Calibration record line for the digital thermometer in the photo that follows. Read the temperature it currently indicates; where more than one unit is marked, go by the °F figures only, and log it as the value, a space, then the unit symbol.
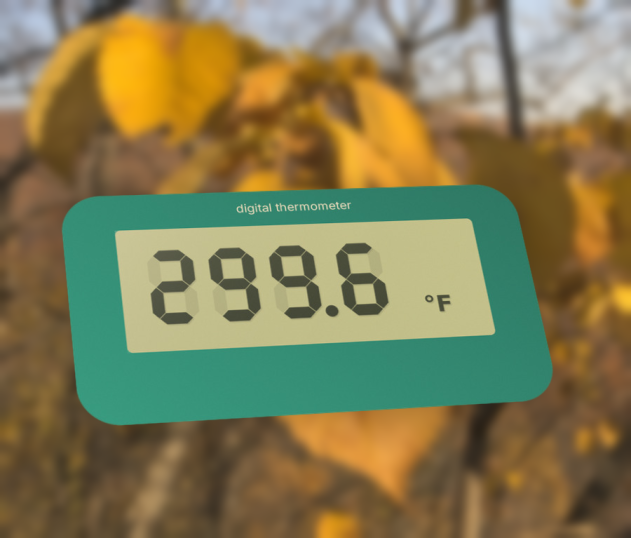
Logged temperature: 299.6 °F
